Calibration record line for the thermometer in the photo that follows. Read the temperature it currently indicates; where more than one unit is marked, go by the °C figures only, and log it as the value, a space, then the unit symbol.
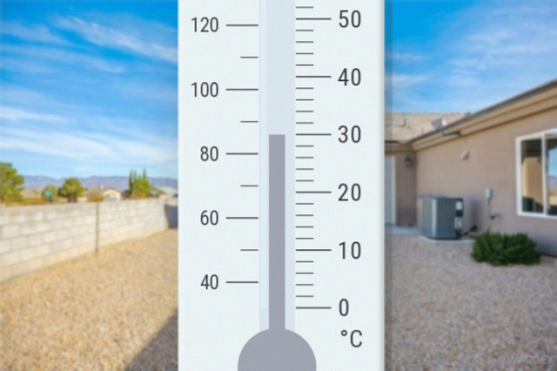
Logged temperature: 30 °C
